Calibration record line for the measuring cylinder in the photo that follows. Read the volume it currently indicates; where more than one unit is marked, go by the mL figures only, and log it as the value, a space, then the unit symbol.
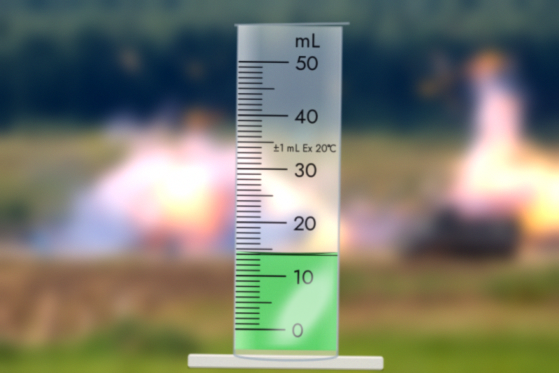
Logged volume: 14 mL
